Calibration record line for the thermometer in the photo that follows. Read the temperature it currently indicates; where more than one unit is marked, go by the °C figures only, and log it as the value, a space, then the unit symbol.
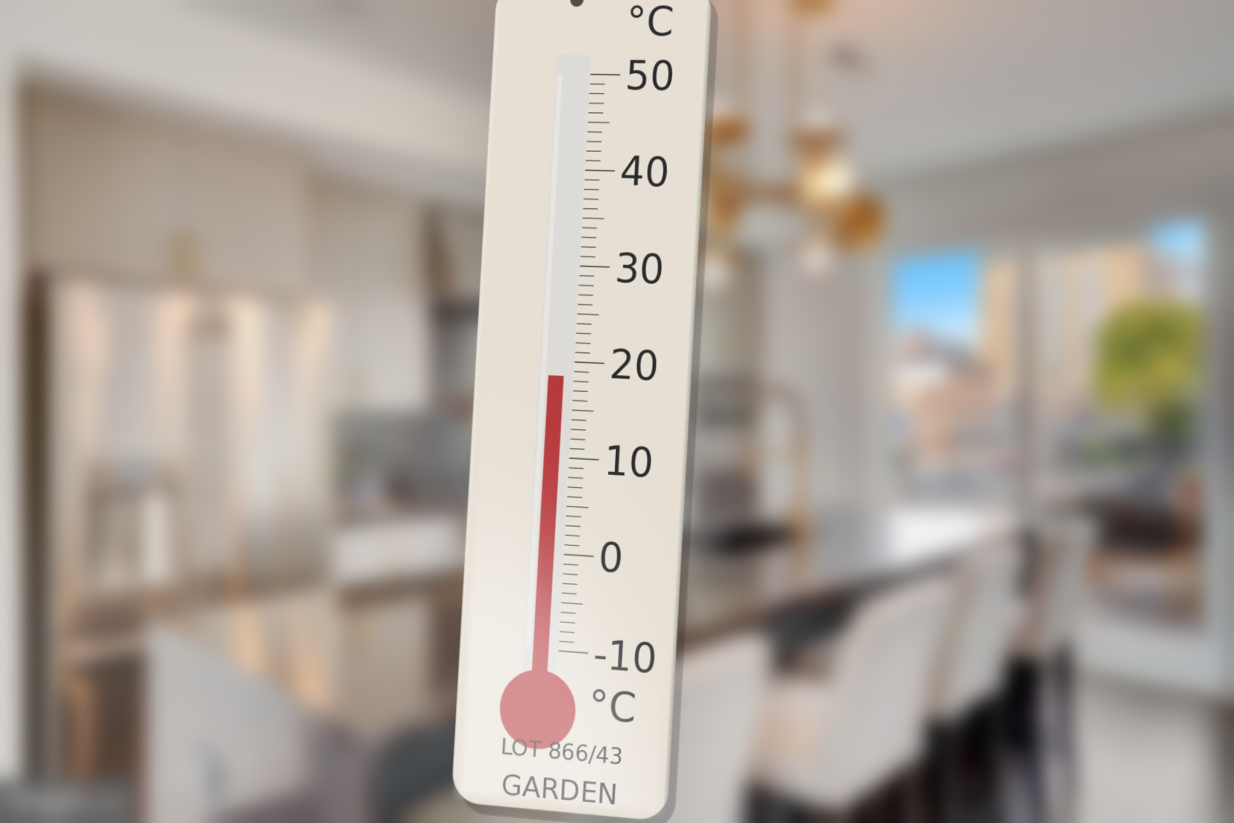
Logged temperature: 18.5 °C
